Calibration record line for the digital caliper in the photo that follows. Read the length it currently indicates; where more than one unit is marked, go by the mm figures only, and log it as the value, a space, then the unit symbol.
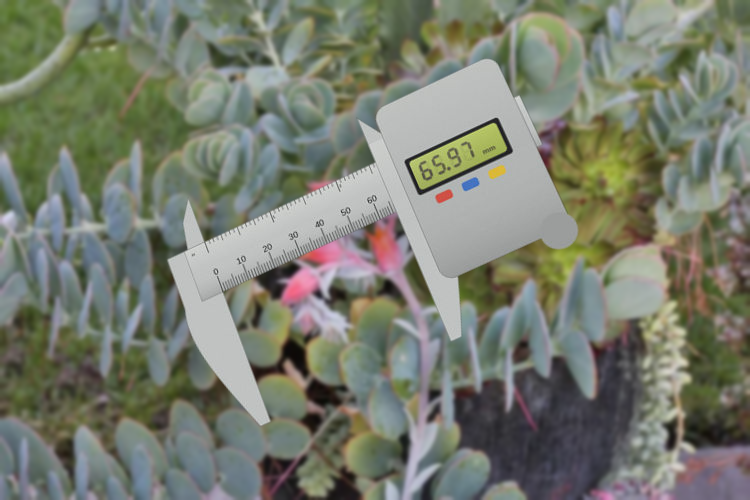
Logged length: 65.97 mm
